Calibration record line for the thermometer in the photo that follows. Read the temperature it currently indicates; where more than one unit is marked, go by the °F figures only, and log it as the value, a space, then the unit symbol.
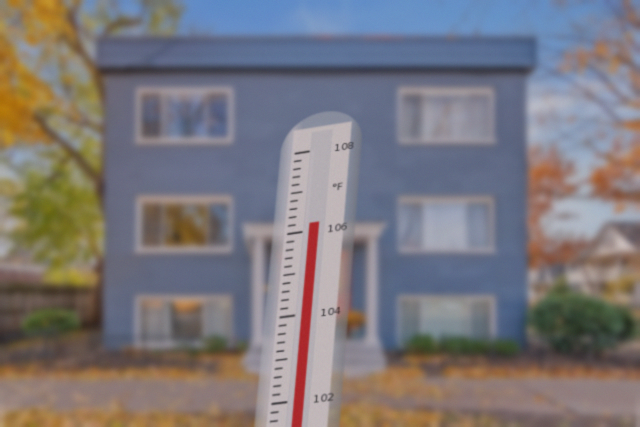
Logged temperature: 106.2 °F
